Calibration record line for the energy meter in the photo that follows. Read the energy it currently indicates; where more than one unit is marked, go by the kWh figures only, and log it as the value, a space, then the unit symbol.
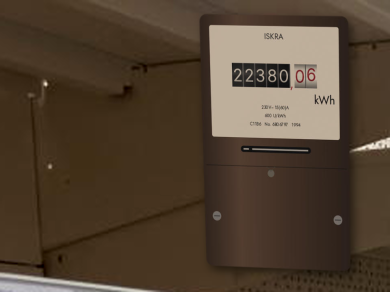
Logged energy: 22380.06 kWh
